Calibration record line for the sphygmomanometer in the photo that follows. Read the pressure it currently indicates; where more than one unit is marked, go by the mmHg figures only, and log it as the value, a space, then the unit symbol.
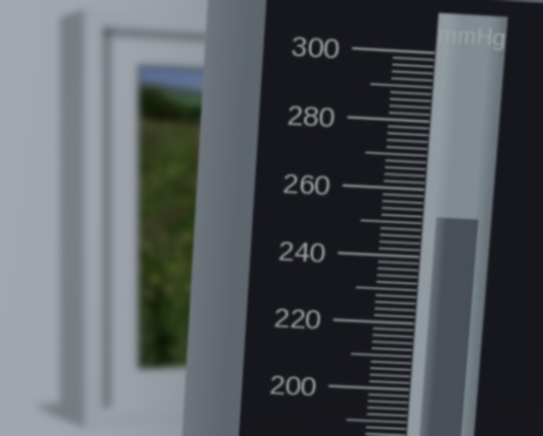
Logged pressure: 252 mmHg
